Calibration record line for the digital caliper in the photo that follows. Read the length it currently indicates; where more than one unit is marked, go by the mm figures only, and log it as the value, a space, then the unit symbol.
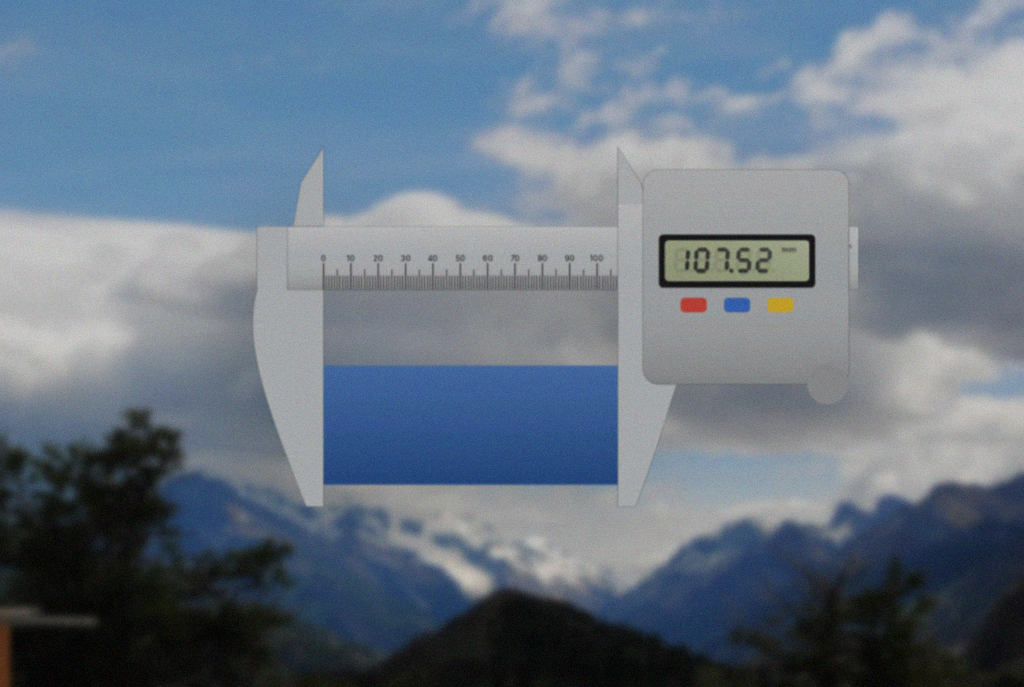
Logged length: 107.52 mm
